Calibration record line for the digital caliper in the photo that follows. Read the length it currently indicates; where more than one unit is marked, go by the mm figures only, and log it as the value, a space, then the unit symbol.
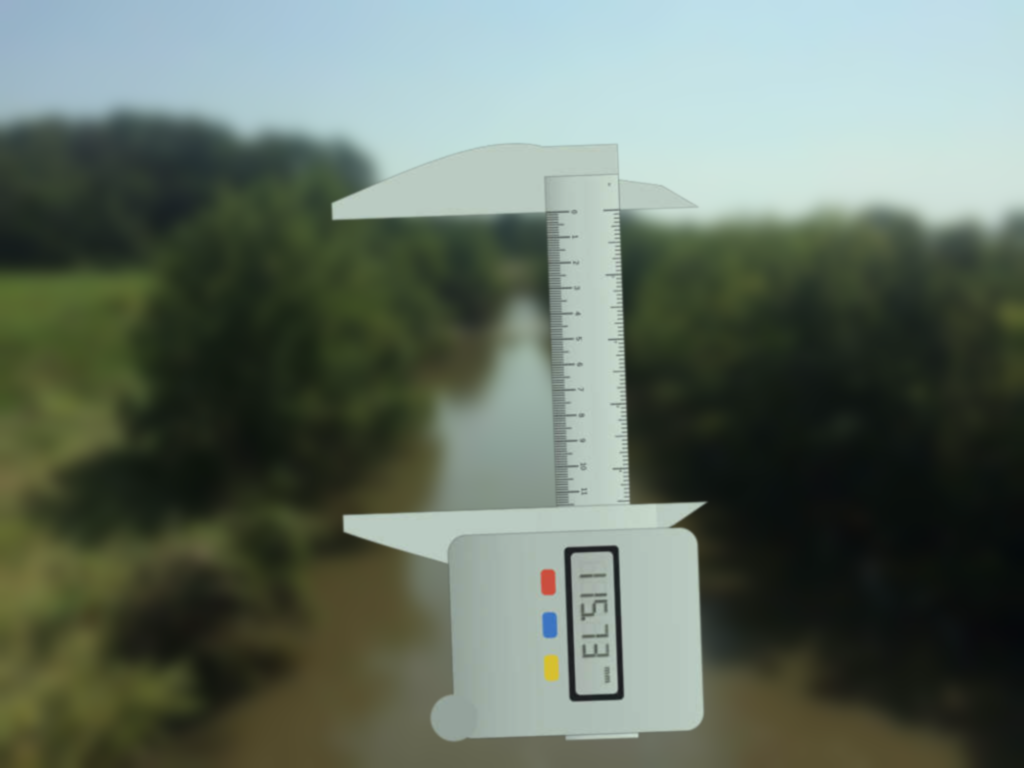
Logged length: 115.73 mm
